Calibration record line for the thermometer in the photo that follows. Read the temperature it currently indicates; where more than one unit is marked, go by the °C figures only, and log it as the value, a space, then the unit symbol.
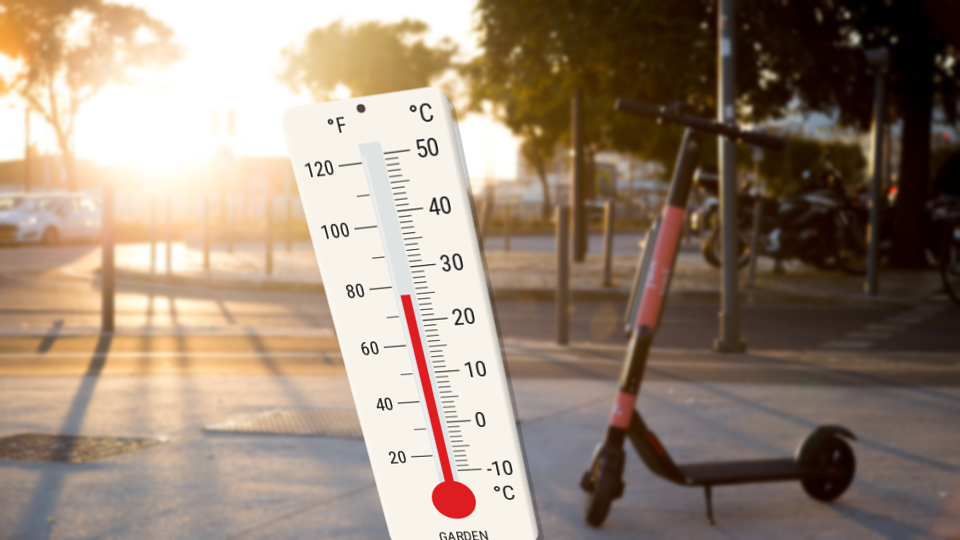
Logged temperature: 25 °C
